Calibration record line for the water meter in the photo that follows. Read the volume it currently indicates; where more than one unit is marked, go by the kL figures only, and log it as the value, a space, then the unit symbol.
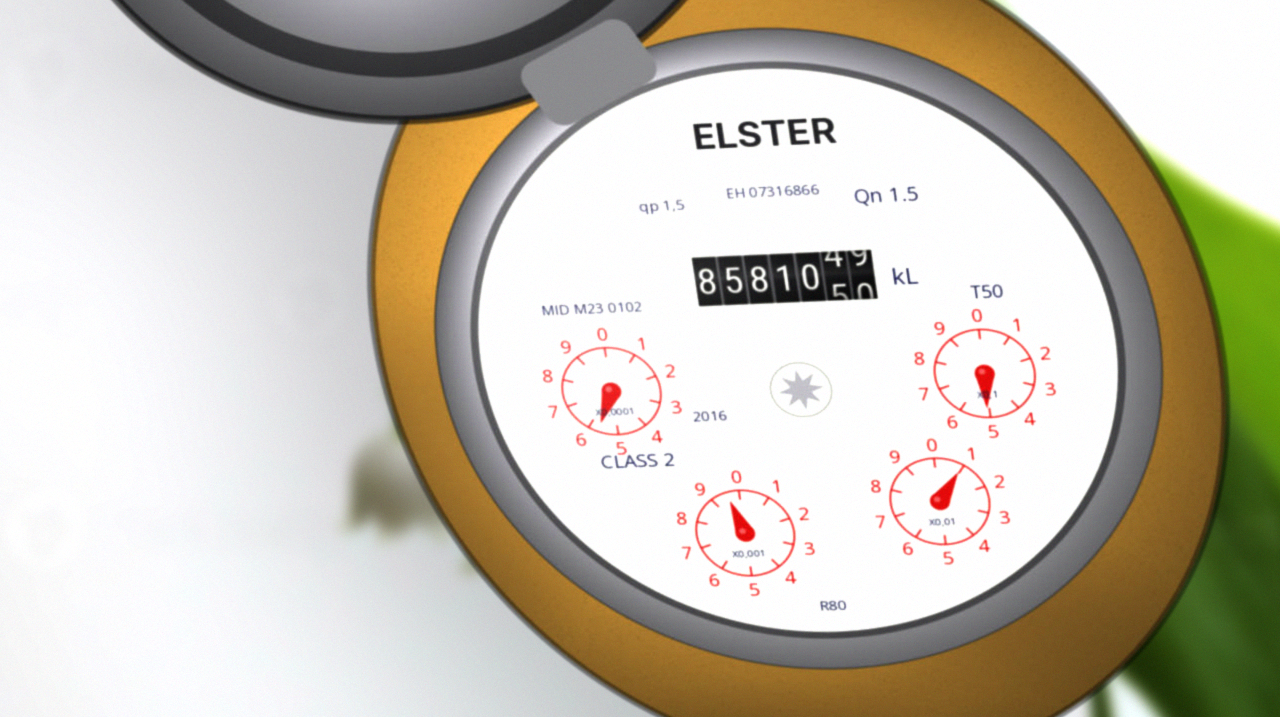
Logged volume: 8581049.5095 kL
